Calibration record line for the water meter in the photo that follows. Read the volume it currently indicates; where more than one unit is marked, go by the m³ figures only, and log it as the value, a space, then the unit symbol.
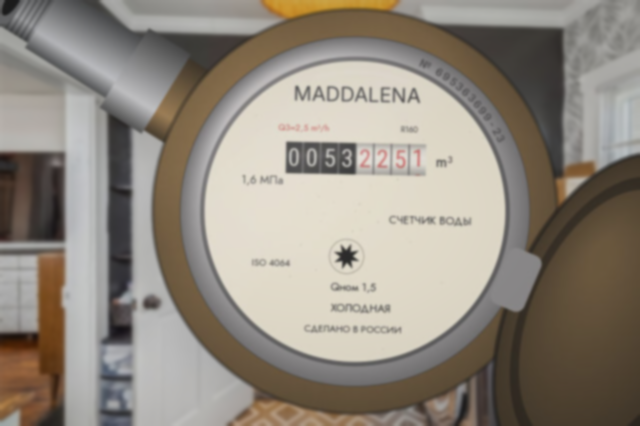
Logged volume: 53.2251 m³
